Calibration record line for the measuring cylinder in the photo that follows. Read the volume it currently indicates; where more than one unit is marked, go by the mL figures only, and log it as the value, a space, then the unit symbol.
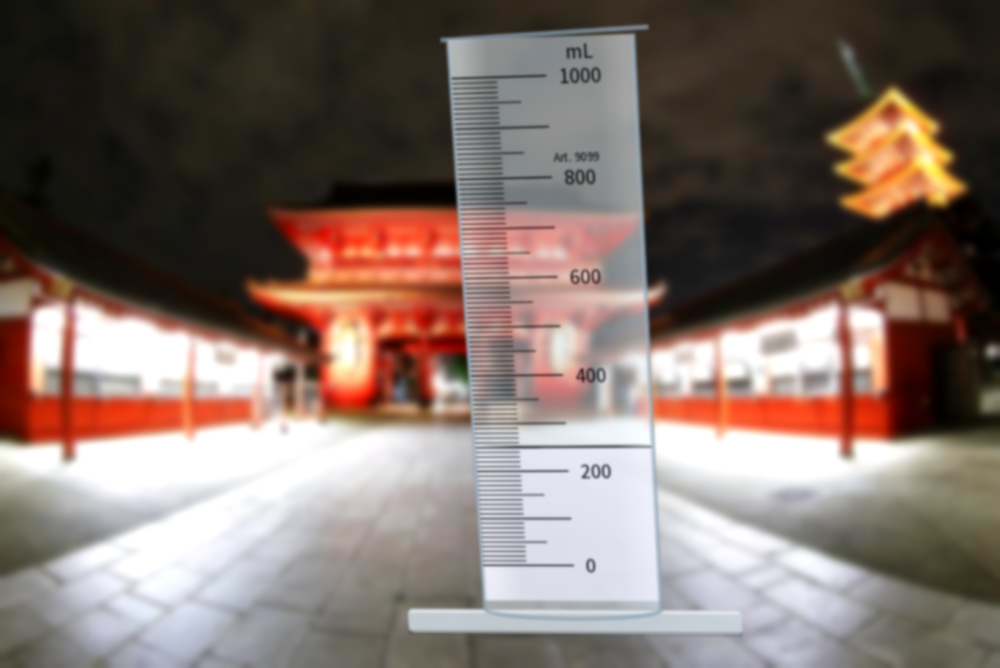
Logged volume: 250 mL
